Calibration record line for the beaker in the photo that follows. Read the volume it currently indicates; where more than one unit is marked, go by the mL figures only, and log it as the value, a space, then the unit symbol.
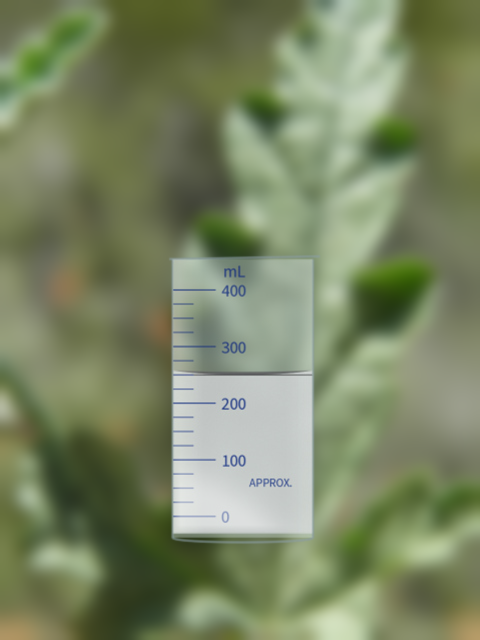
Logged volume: 250 mL
